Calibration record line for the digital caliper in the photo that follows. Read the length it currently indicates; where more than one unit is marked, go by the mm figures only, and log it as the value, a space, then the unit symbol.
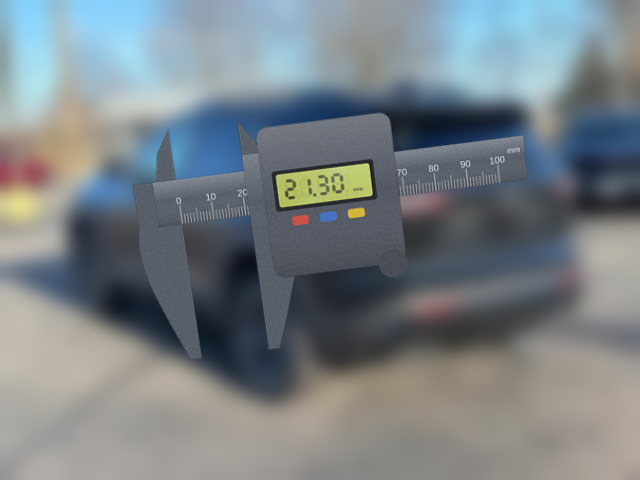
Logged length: 21.30 mm
